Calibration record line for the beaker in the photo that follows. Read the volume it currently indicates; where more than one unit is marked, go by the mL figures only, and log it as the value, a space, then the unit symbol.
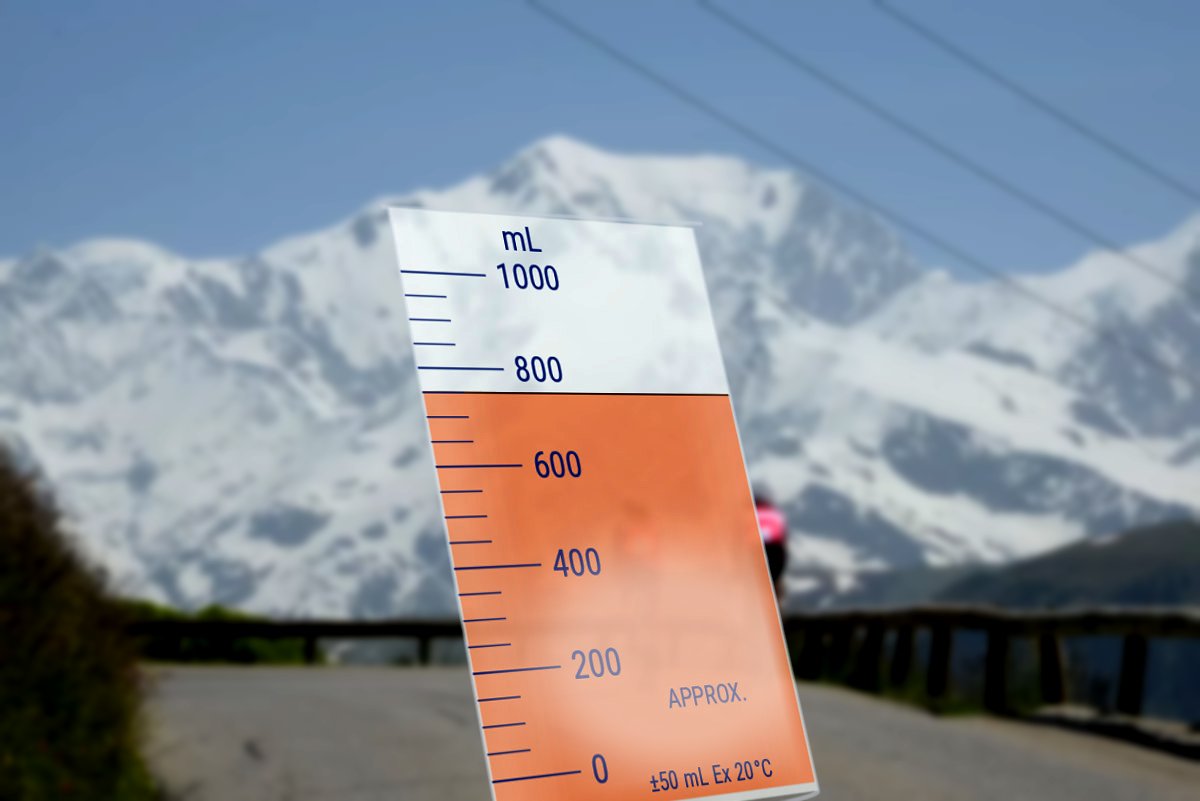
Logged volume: 750 mL
